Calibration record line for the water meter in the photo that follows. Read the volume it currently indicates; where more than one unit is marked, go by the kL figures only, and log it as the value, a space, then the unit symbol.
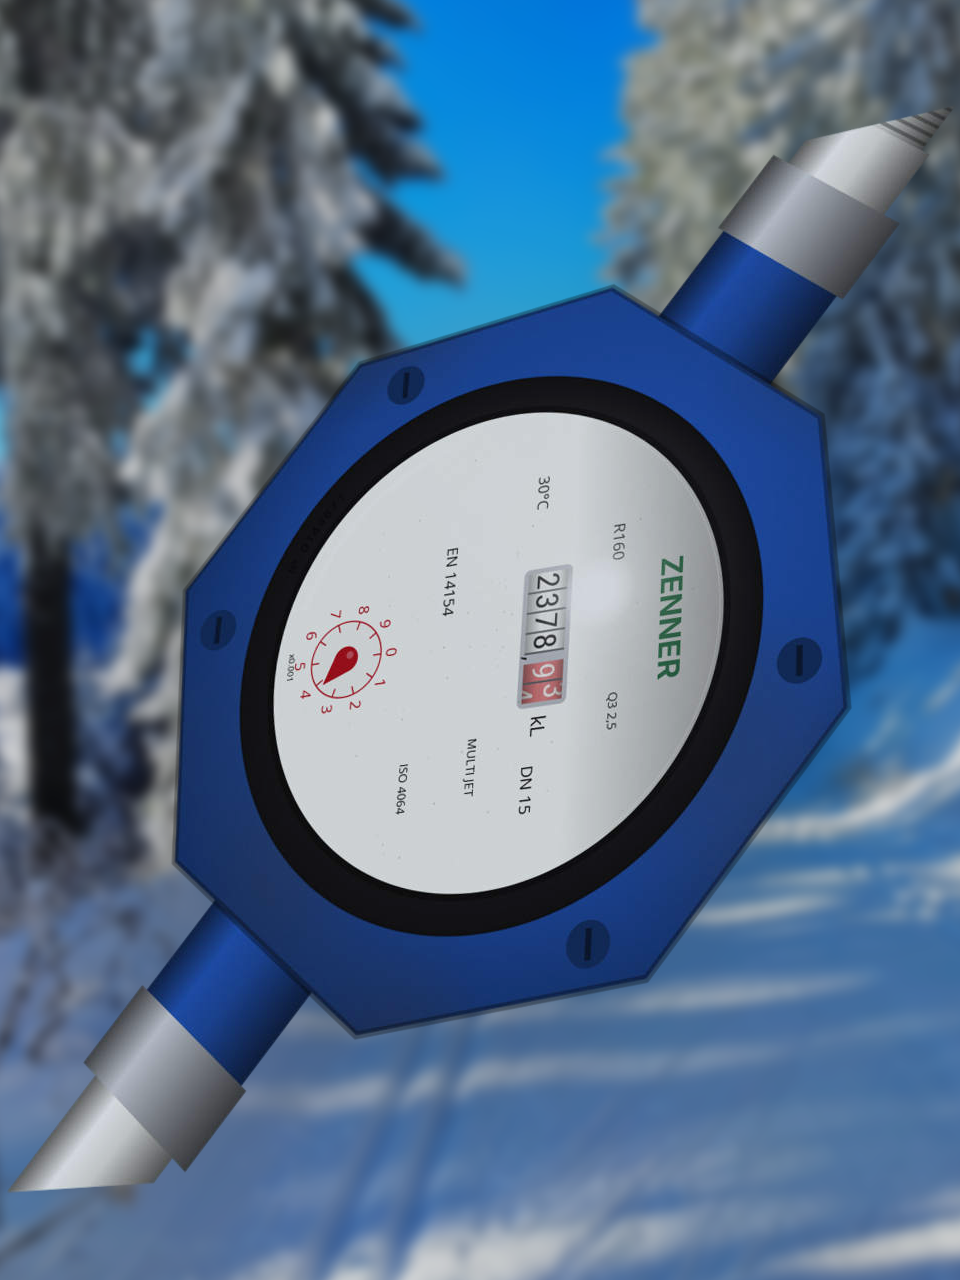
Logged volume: 2378.933 kL
